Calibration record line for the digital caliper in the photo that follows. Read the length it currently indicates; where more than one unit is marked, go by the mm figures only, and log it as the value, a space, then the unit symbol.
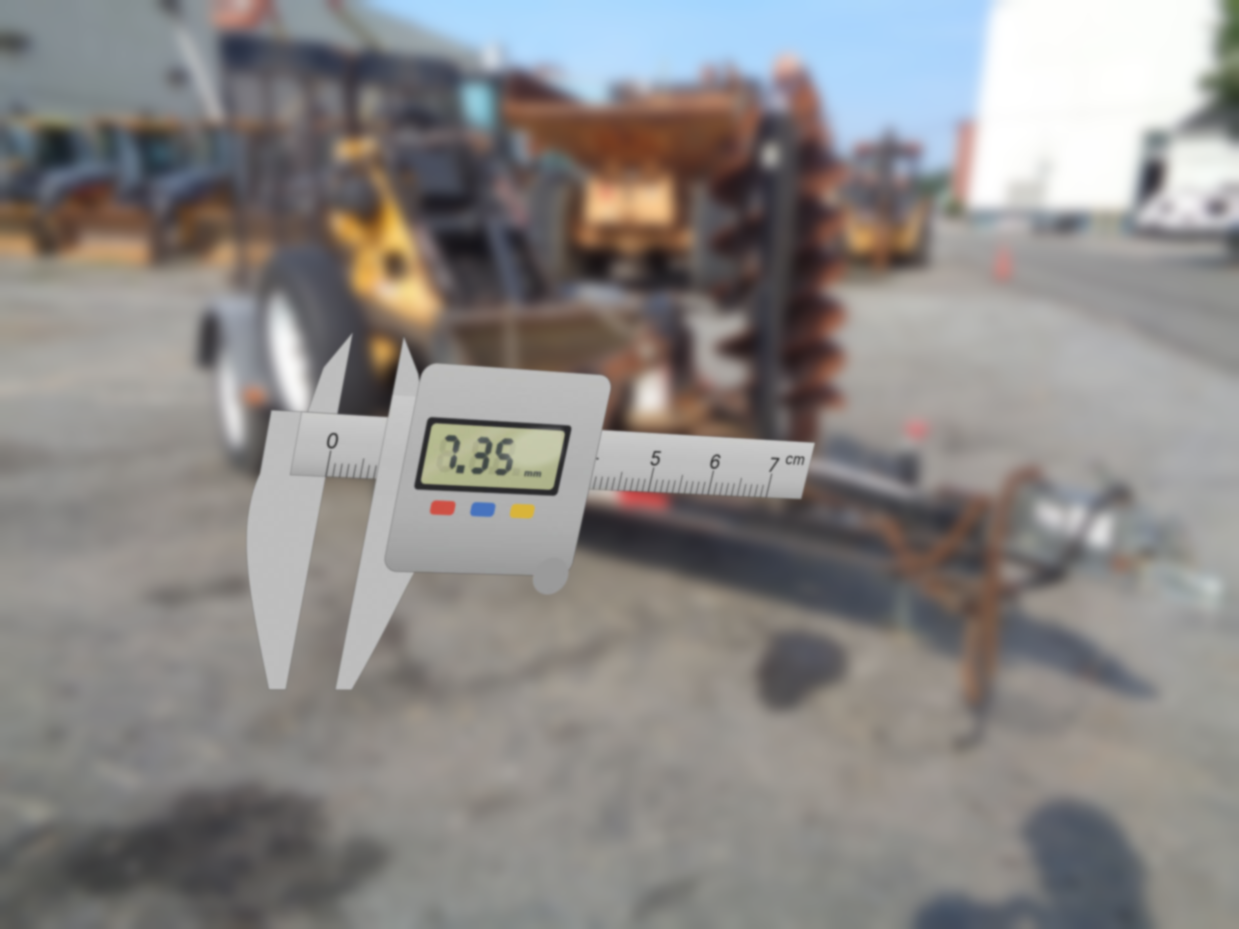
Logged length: 7.35 mm
